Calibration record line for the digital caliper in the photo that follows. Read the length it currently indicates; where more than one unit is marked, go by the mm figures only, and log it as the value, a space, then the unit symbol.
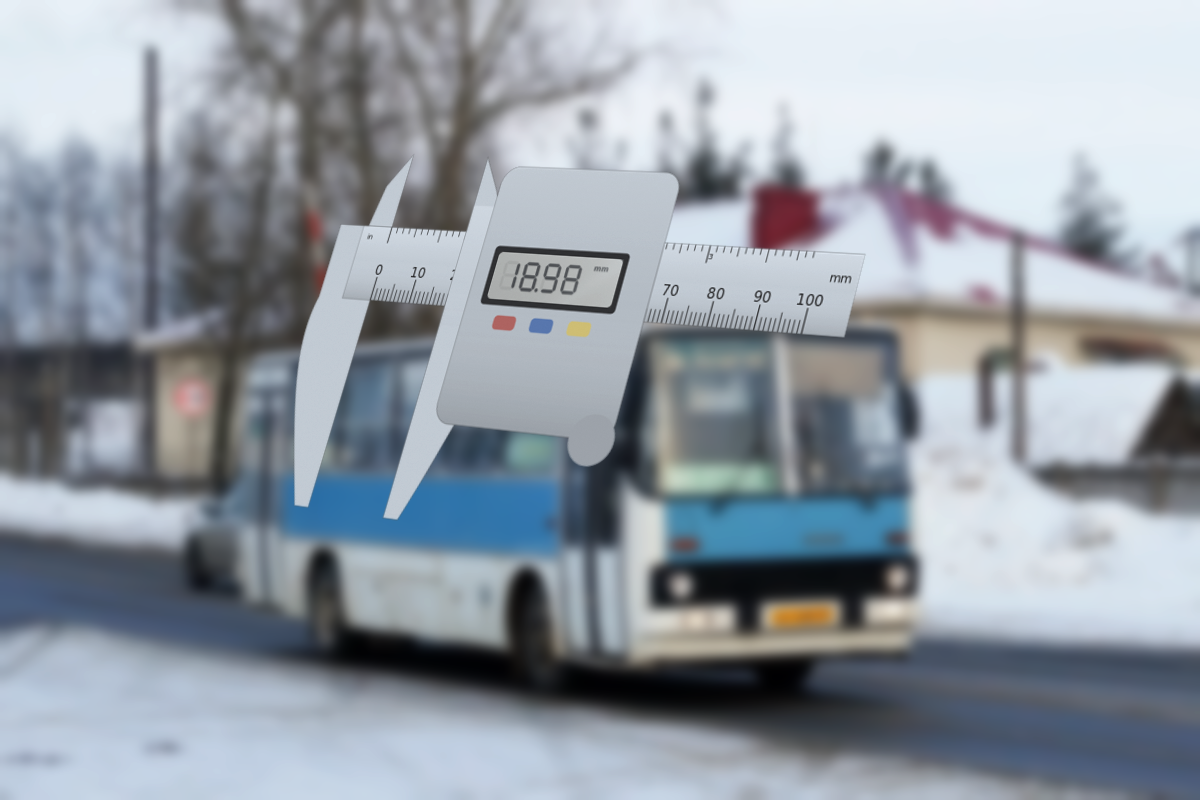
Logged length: 18.98 mm
